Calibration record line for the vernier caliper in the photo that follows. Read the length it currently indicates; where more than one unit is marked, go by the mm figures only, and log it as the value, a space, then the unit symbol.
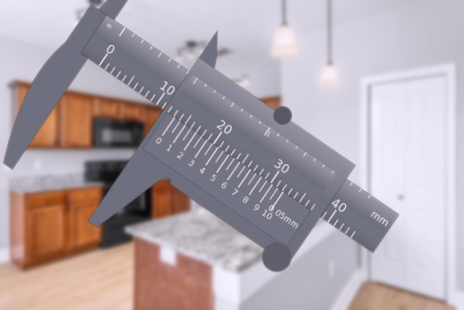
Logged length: 13.2 mm
